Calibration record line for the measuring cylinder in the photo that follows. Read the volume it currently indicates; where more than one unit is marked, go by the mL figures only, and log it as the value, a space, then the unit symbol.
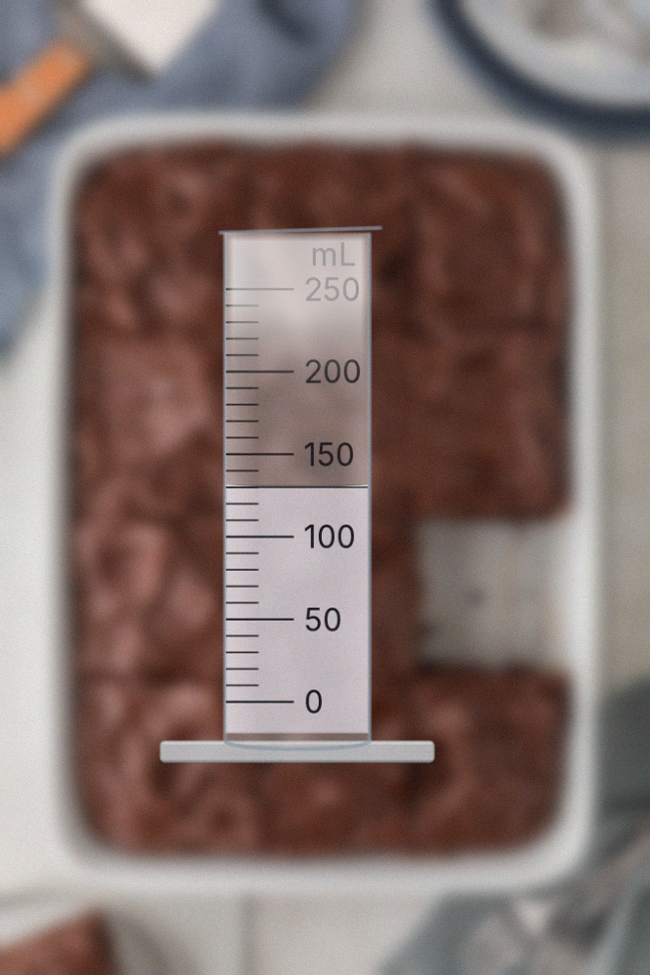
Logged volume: 130 mL
